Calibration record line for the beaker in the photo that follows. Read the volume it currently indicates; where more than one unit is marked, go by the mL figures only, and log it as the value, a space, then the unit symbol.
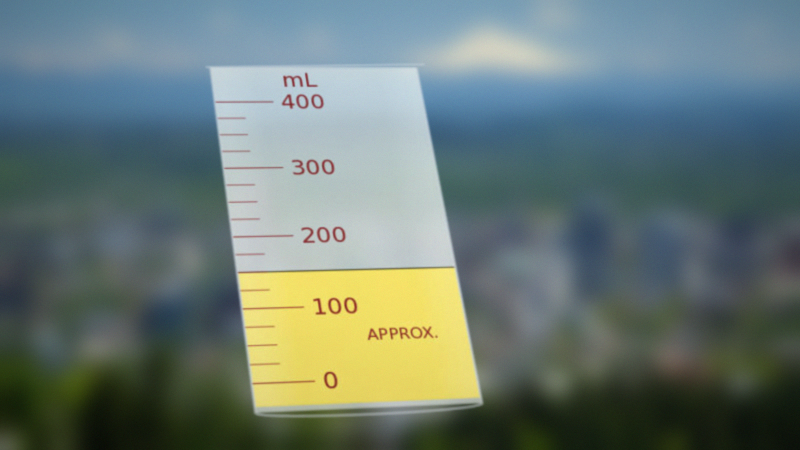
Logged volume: 150 mL
